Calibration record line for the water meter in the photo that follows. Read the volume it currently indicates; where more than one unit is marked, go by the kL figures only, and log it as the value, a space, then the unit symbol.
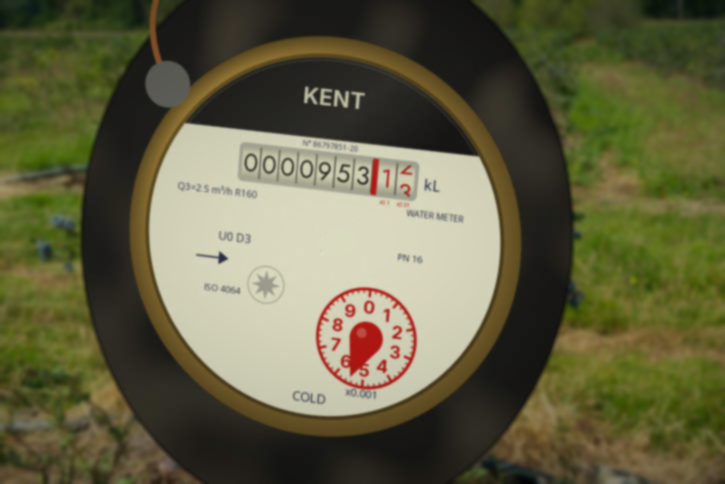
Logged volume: 953.125 kL
